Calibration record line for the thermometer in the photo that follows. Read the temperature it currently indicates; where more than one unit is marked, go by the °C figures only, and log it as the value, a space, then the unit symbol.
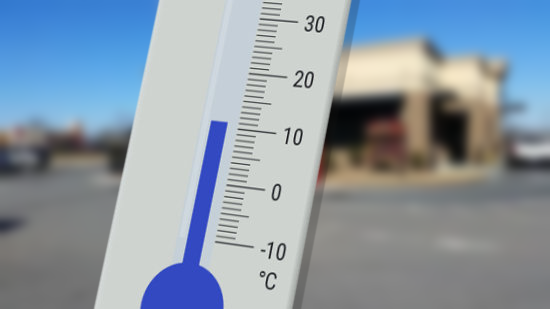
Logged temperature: 11 °C
